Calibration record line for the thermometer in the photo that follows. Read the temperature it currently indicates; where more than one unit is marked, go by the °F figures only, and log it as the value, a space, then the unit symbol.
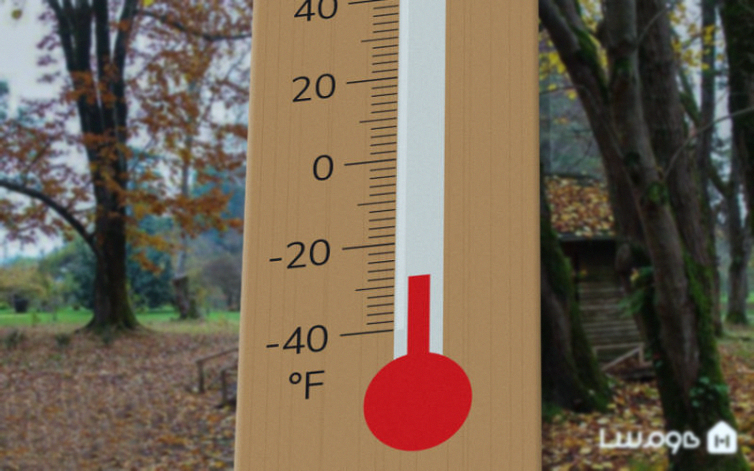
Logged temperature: -28 °F
